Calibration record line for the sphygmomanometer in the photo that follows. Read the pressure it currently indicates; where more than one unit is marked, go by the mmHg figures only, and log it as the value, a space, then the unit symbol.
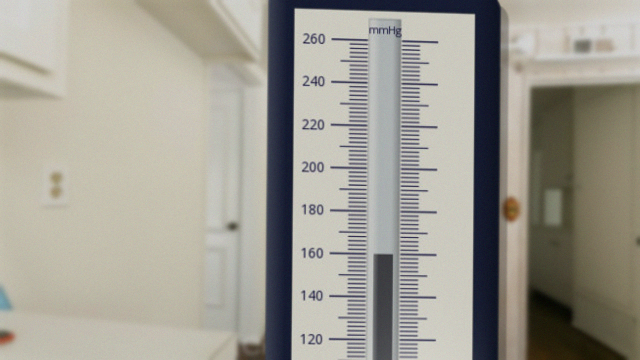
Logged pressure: 160 mmHg
